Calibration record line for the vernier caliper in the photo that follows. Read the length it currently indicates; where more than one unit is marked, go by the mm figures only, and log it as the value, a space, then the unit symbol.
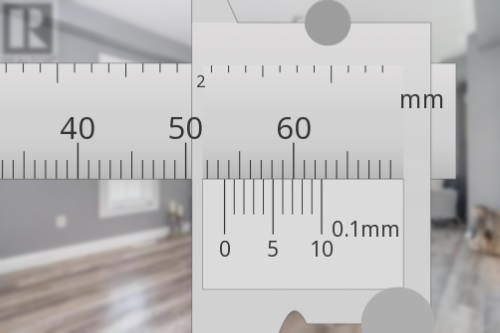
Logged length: 53.6 mm
